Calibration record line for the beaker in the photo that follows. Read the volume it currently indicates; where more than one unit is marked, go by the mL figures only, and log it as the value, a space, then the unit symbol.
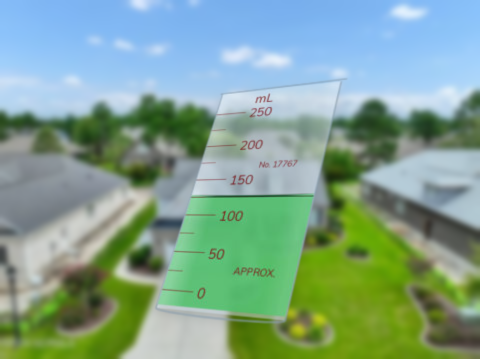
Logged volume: 125 mL
